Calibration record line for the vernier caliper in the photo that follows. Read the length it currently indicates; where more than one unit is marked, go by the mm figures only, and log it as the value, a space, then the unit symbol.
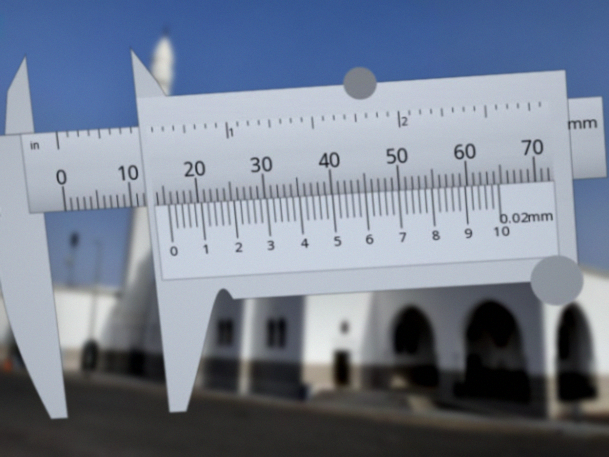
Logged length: 15.6 mm
